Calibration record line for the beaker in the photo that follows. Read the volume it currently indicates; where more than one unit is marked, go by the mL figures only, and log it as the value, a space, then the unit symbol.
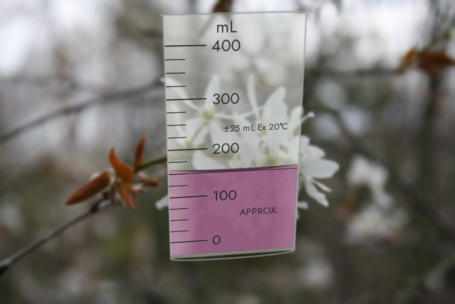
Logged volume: 150 mL
